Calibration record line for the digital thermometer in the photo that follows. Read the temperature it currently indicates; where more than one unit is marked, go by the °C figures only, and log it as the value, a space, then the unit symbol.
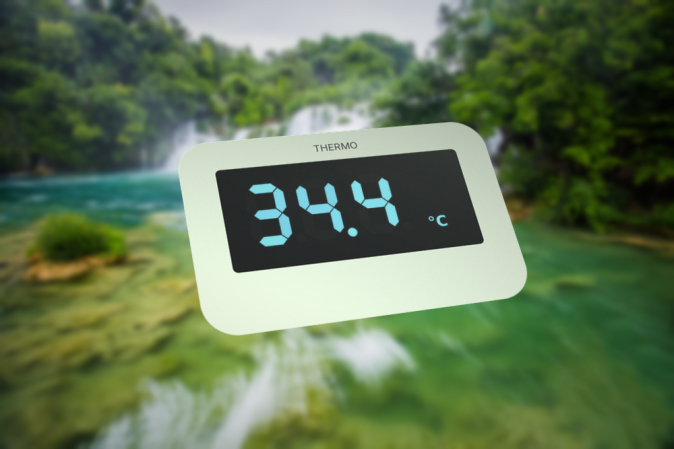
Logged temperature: 34.4 °C
